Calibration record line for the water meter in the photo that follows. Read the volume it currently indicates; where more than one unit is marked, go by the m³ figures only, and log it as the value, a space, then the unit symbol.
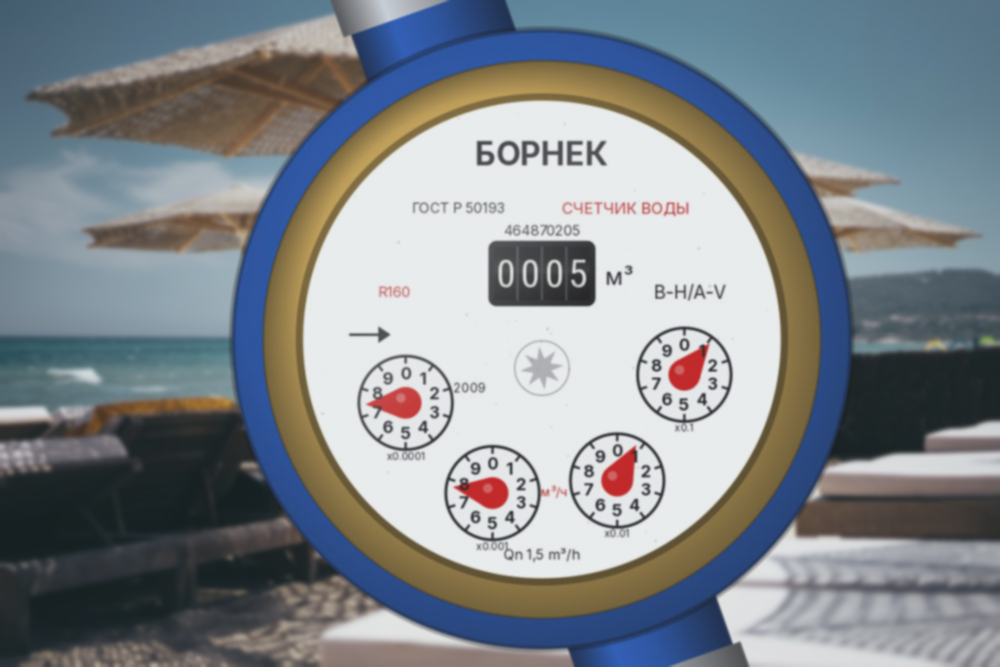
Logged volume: 5.1077 m³
